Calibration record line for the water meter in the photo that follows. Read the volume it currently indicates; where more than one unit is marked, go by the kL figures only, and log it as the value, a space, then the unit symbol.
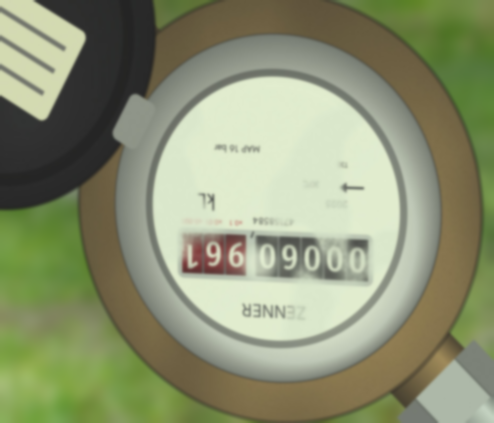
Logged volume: 60.961 kL
